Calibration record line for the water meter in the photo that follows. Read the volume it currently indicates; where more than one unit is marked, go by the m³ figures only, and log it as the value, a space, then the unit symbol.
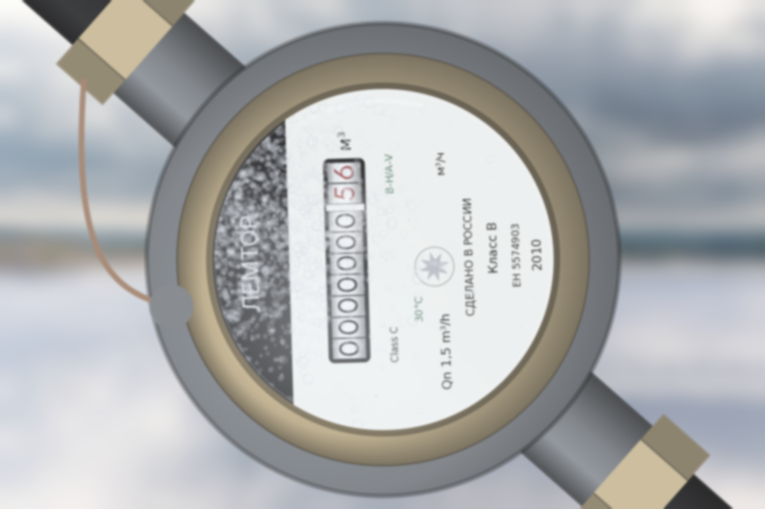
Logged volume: 0.56 m³
